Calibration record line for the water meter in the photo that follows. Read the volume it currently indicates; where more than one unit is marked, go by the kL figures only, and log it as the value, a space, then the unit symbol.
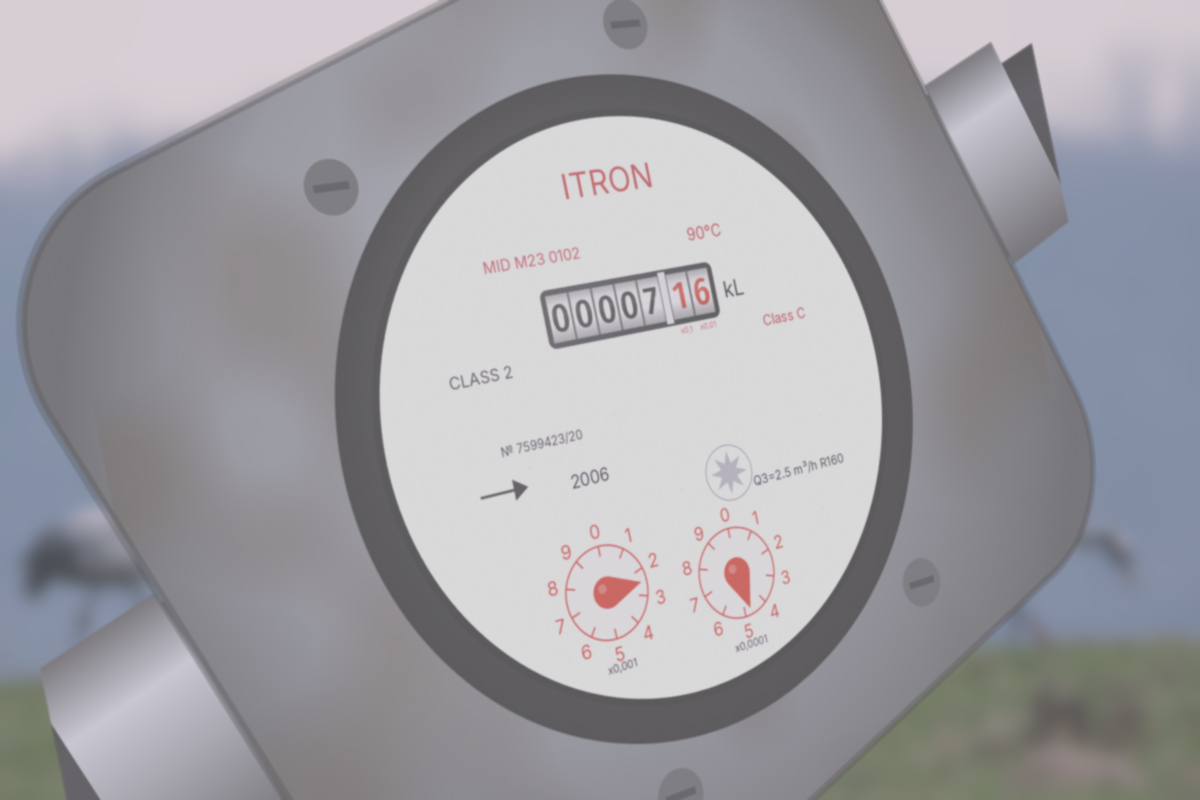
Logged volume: 7.1624 kL
